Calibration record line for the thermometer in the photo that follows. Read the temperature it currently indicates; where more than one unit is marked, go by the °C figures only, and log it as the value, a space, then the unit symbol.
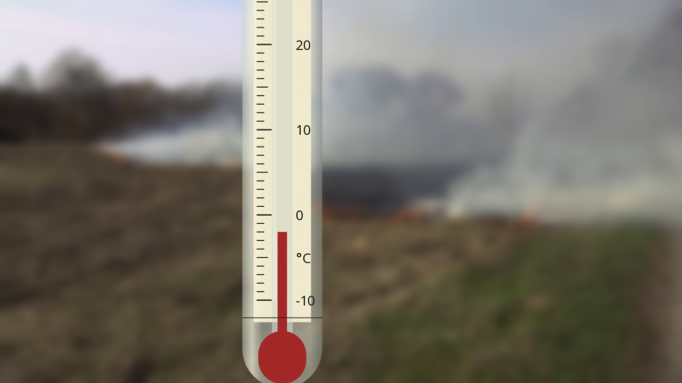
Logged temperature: -2 °C
